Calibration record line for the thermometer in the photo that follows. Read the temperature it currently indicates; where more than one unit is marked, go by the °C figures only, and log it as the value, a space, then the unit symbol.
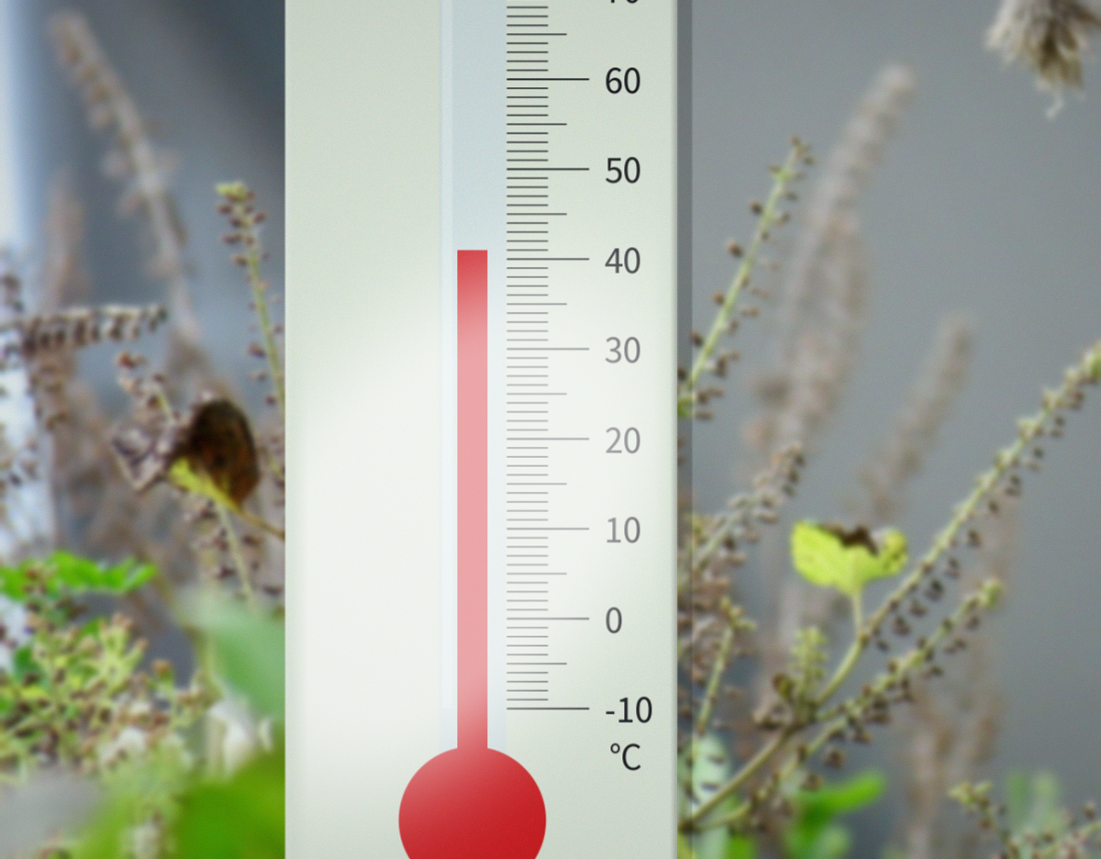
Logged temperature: 41 °C
